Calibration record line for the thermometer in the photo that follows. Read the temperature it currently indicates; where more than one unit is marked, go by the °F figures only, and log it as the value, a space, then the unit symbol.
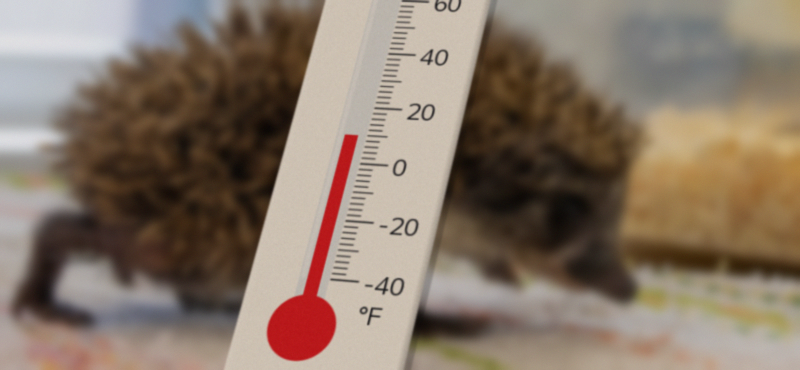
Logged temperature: 10 °F
